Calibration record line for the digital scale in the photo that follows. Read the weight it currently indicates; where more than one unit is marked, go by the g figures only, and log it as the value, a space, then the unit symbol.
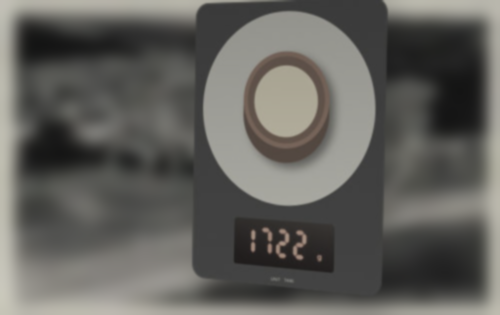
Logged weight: 1722 g
